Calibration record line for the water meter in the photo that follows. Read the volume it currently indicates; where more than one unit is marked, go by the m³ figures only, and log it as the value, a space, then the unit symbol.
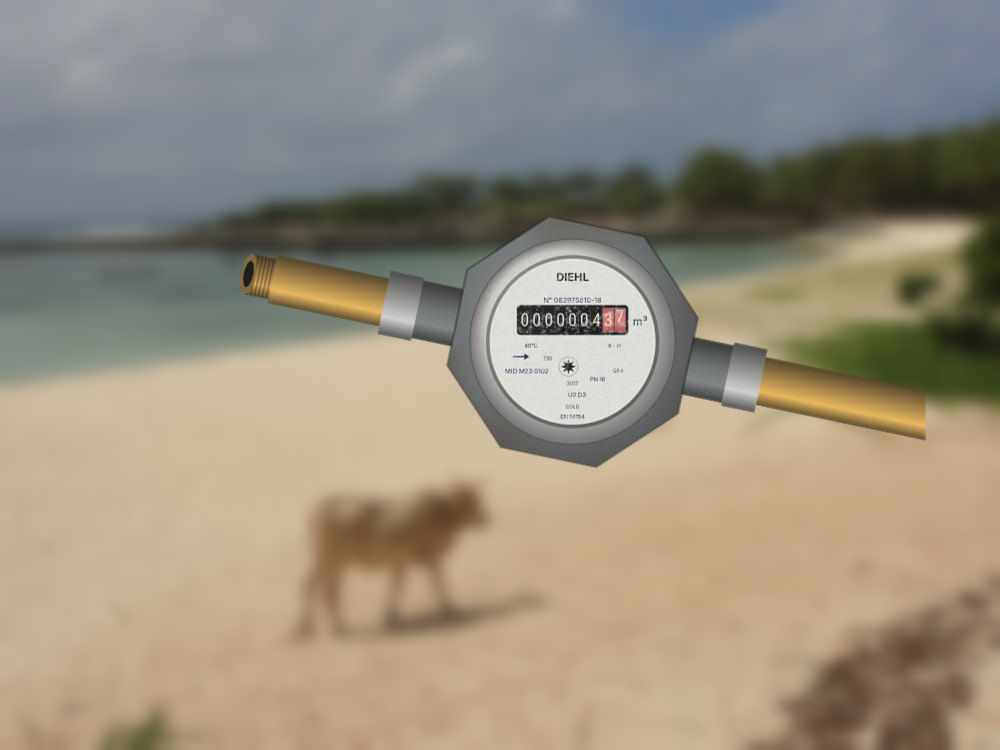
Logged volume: 4.37 m³
